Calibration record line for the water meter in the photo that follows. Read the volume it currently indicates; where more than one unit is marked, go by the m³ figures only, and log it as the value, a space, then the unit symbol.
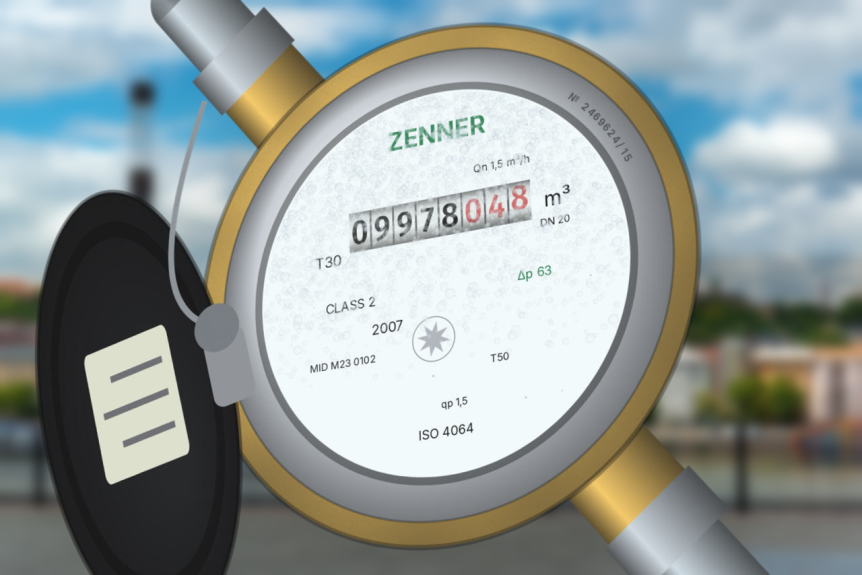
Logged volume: 9978.048 m³
